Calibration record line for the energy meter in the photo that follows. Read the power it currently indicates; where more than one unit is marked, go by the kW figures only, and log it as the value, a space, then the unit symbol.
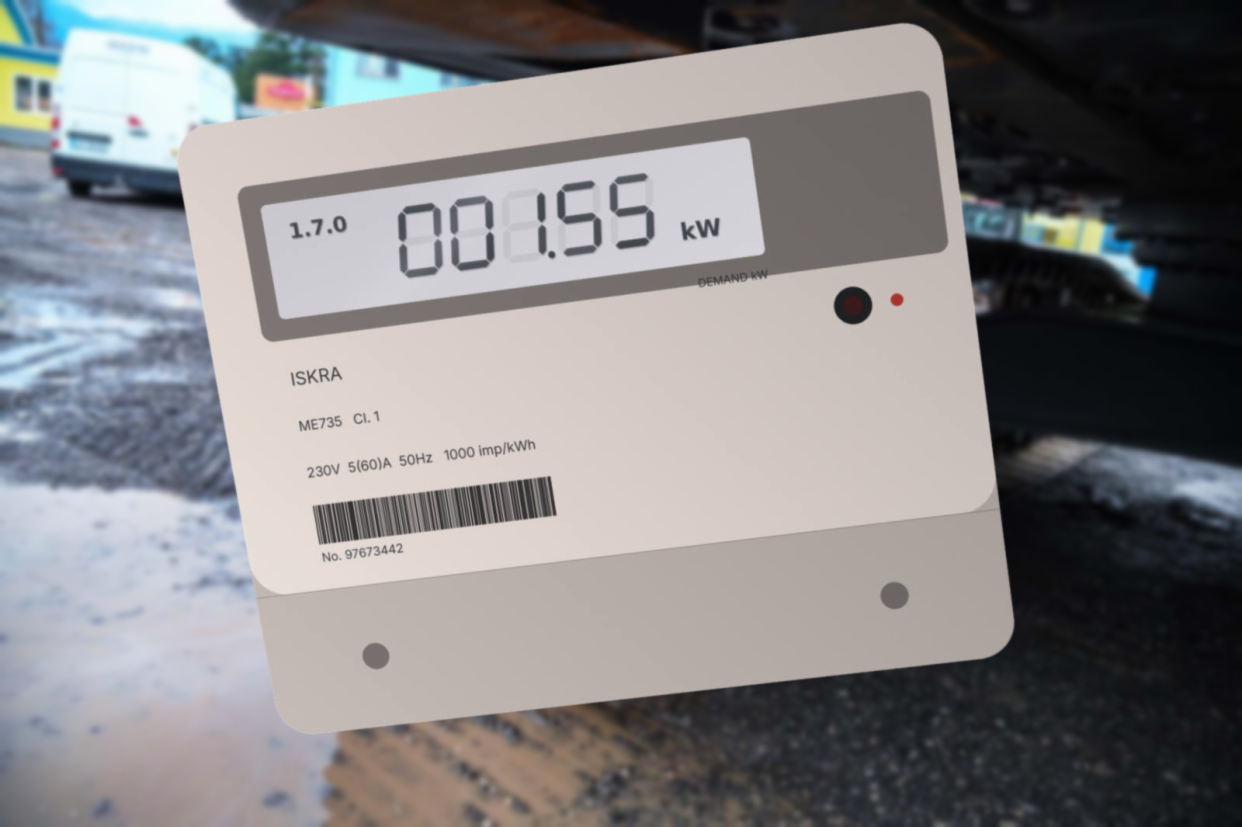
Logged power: 1.55 kW
